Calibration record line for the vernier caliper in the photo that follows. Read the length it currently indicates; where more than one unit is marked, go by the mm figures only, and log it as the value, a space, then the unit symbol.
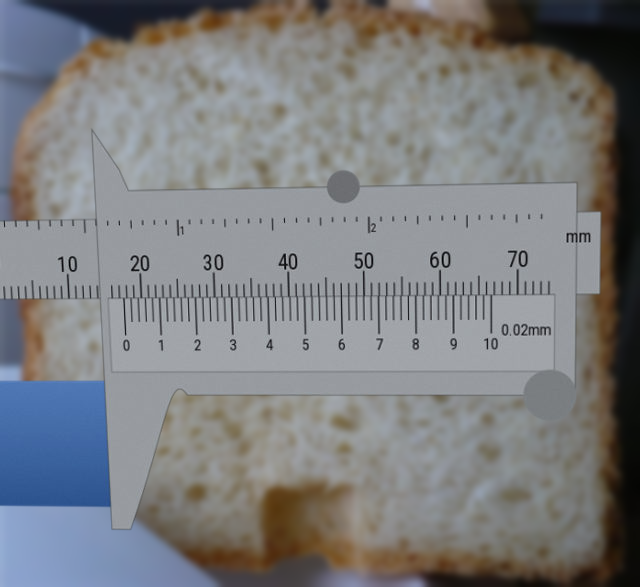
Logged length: 17.6 mm
